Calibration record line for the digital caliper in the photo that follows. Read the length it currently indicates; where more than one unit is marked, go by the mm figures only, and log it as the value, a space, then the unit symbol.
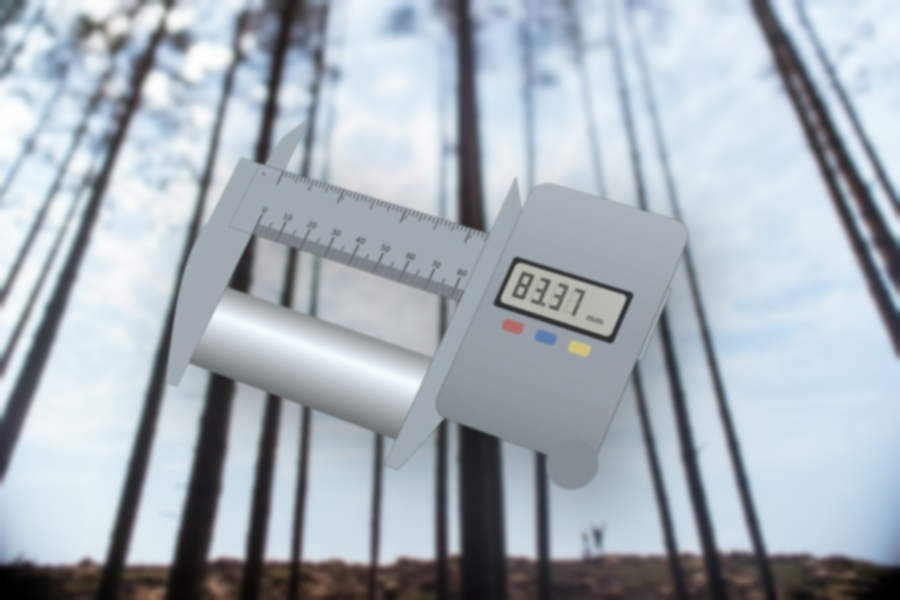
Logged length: 83.37 mm
